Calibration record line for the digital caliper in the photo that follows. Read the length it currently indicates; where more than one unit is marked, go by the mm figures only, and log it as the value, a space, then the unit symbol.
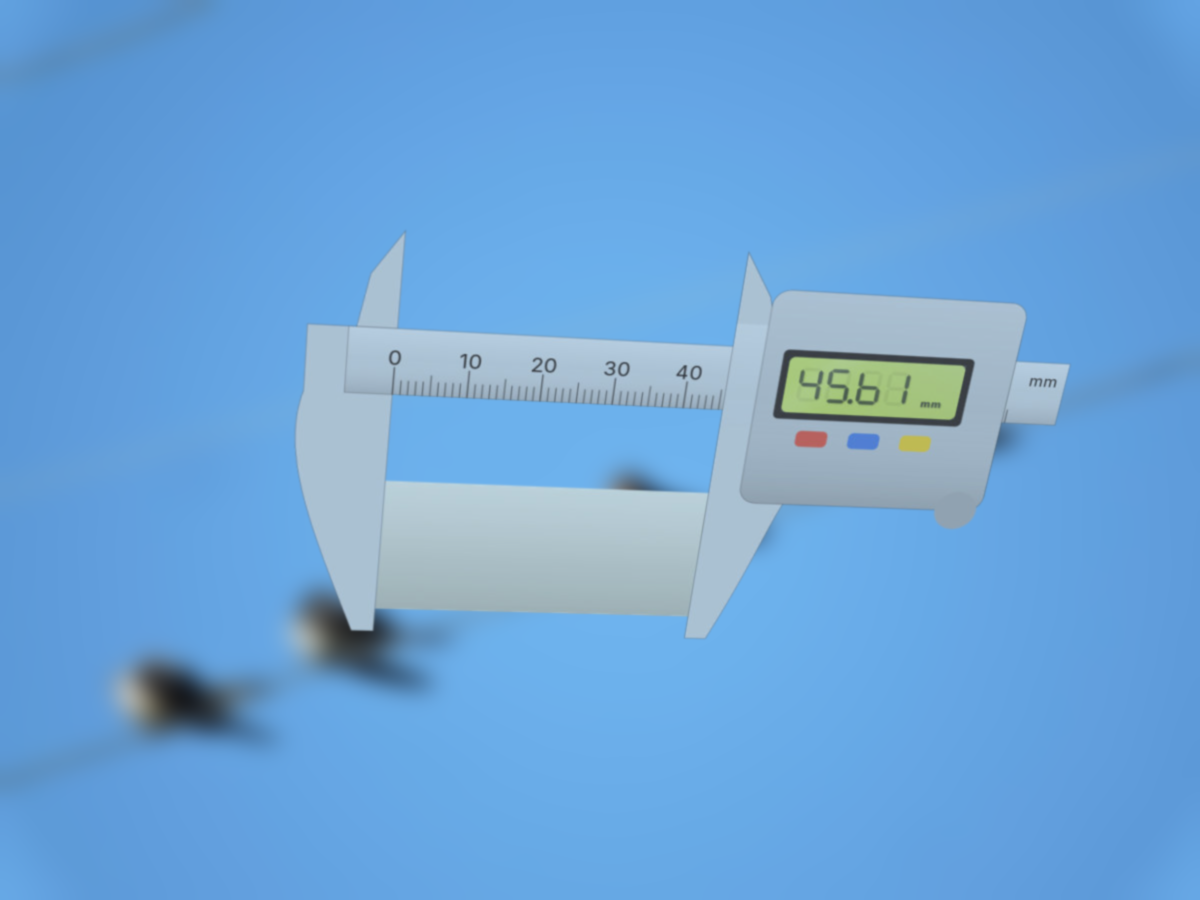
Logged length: 45.61 mm
